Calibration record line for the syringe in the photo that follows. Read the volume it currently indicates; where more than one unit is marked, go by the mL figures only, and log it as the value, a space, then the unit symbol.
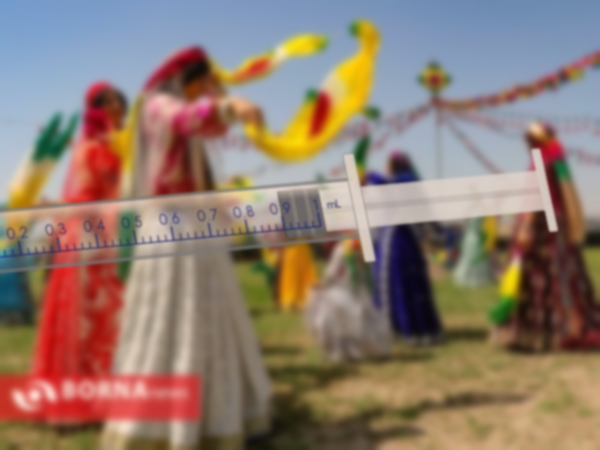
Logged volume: 0.9 mL
